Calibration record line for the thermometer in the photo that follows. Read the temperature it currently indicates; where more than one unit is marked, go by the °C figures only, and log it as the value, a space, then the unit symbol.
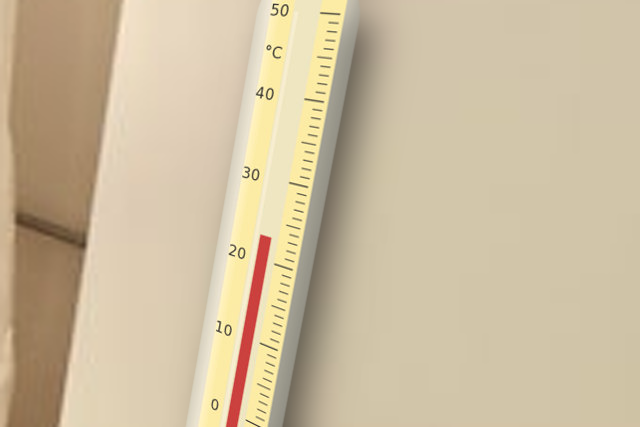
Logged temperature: 23 °C
